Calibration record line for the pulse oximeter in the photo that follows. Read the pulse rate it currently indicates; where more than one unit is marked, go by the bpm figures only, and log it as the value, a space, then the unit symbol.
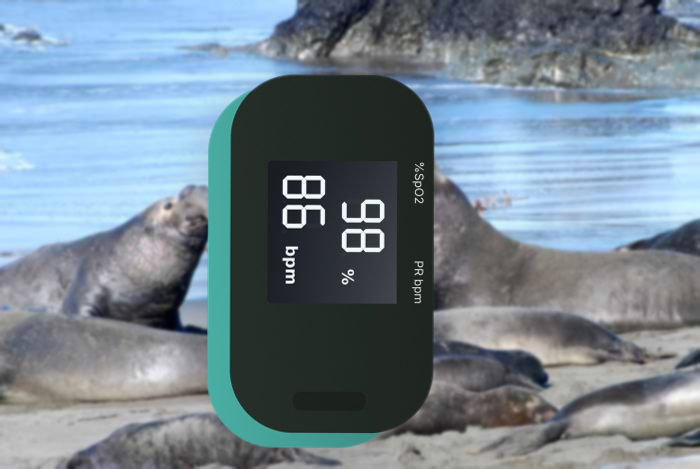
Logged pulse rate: 86 bpm
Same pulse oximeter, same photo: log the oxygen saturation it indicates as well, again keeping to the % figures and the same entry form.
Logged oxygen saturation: 98 %
